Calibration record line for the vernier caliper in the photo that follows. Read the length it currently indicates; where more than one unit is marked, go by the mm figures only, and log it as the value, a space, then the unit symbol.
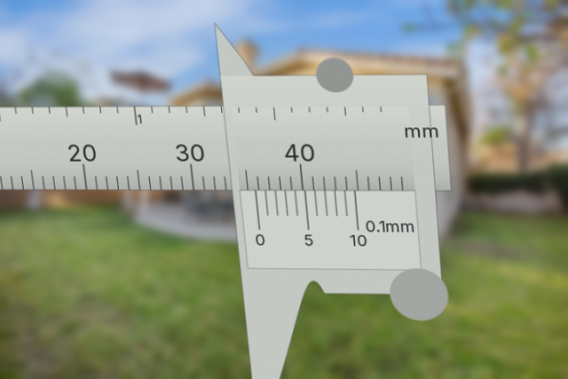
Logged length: 35.7 mm
